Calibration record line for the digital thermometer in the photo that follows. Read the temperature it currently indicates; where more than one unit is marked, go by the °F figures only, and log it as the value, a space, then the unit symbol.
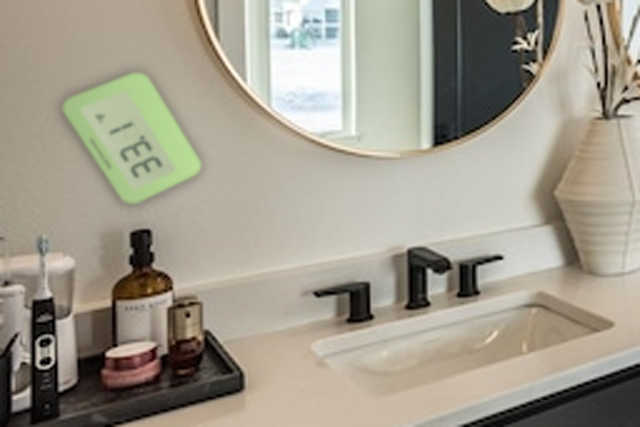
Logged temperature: 33.1 °F
